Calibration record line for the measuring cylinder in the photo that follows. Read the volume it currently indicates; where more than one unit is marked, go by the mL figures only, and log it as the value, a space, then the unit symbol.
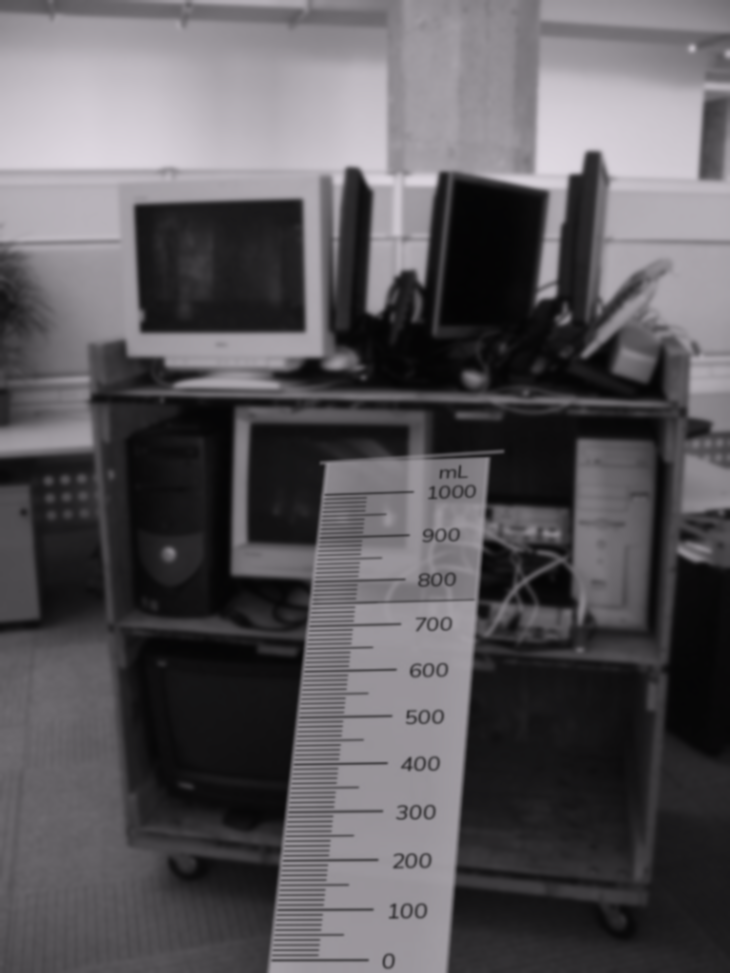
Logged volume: 750 mL
